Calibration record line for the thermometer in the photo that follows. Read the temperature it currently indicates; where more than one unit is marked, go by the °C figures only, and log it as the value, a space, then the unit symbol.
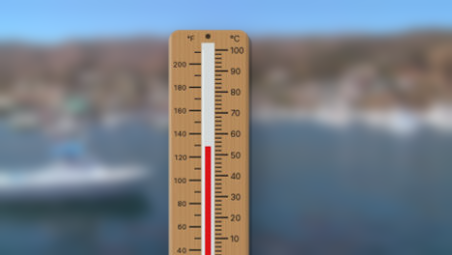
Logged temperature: 54 °C
